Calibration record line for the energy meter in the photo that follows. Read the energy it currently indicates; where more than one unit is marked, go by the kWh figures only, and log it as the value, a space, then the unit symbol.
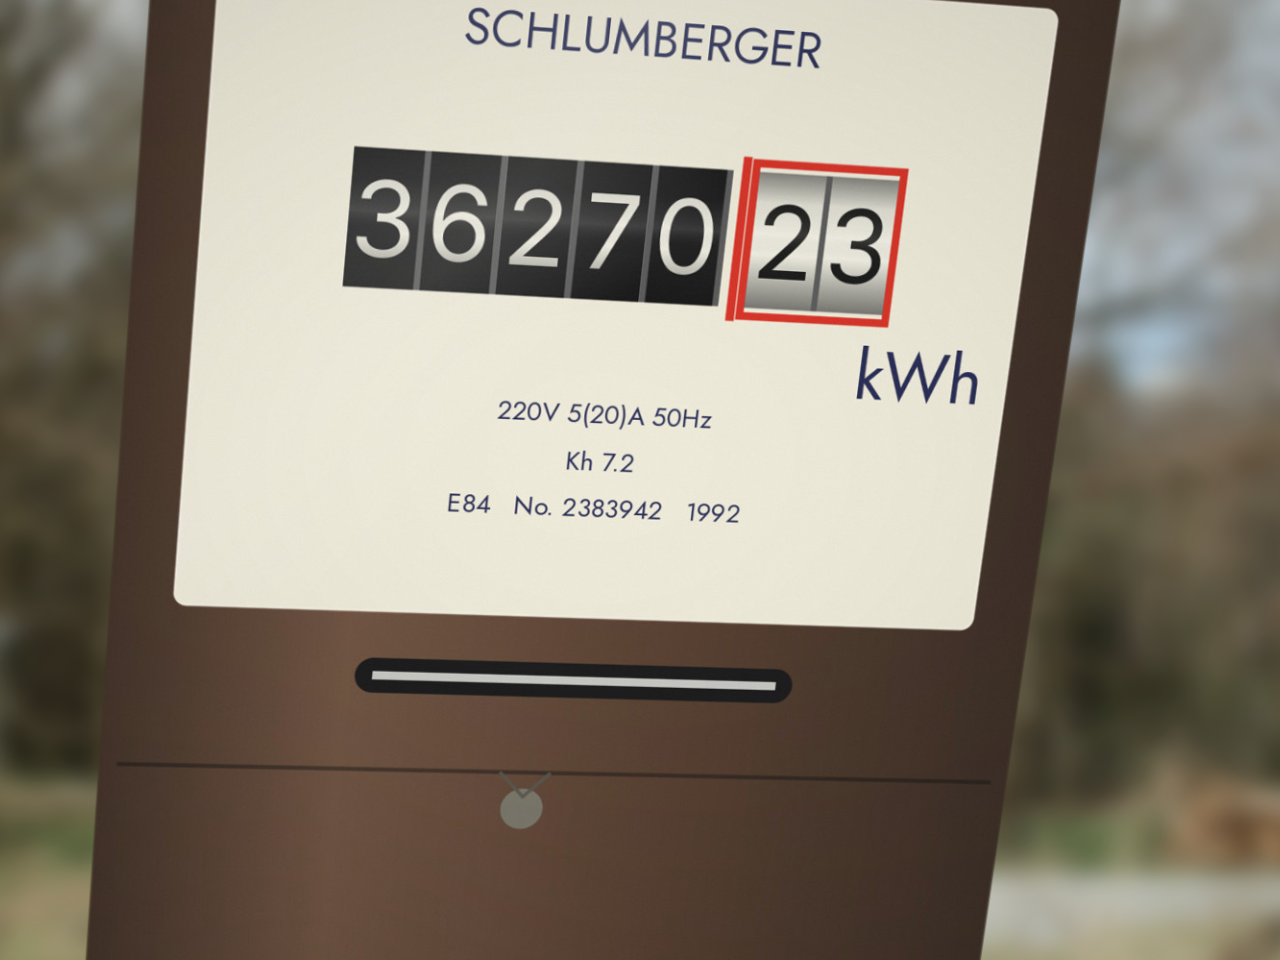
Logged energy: 36270.23 kWh
